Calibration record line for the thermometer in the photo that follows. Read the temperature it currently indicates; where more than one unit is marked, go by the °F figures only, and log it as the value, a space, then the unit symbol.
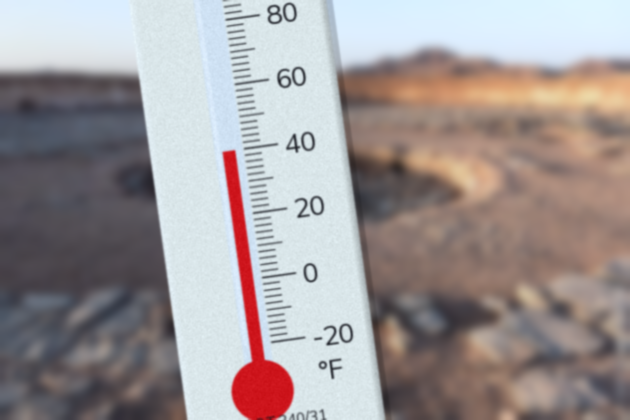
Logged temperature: 40 °F
